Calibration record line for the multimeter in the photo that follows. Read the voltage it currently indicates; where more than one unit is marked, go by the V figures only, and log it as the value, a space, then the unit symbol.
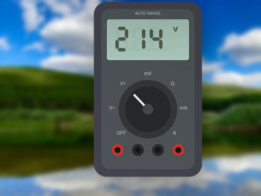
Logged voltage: 214 V
